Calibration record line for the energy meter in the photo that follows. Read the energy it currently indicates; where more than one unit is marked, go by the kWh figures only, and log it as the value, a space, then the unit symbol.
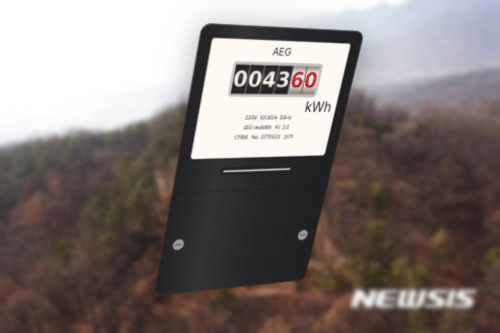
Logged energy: 43.60 kWh
